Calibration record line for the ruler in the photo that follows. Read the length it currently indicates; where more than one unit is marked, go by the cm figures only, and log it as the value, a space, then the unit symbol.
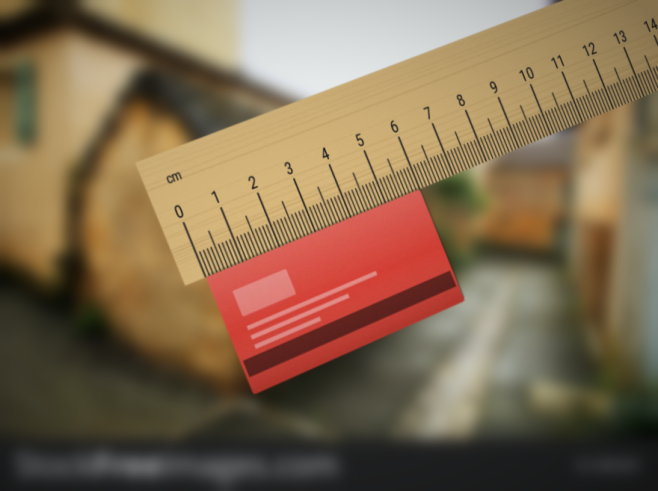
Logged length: 6 cm
